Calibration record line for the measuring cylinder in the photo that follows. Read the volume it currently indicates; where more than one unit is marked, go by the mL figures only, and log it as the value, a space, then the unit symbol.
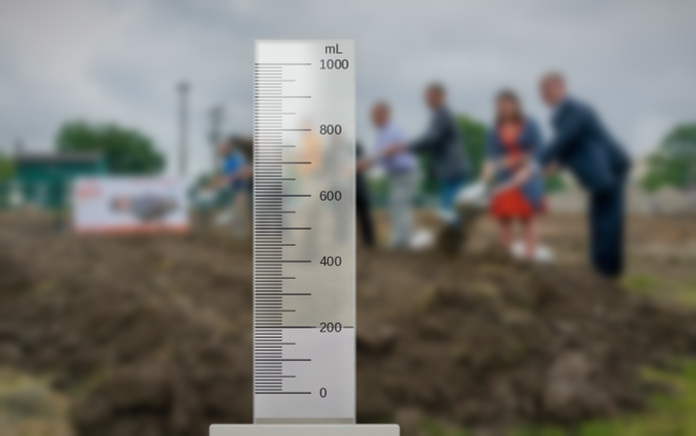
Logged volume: 200 mL
